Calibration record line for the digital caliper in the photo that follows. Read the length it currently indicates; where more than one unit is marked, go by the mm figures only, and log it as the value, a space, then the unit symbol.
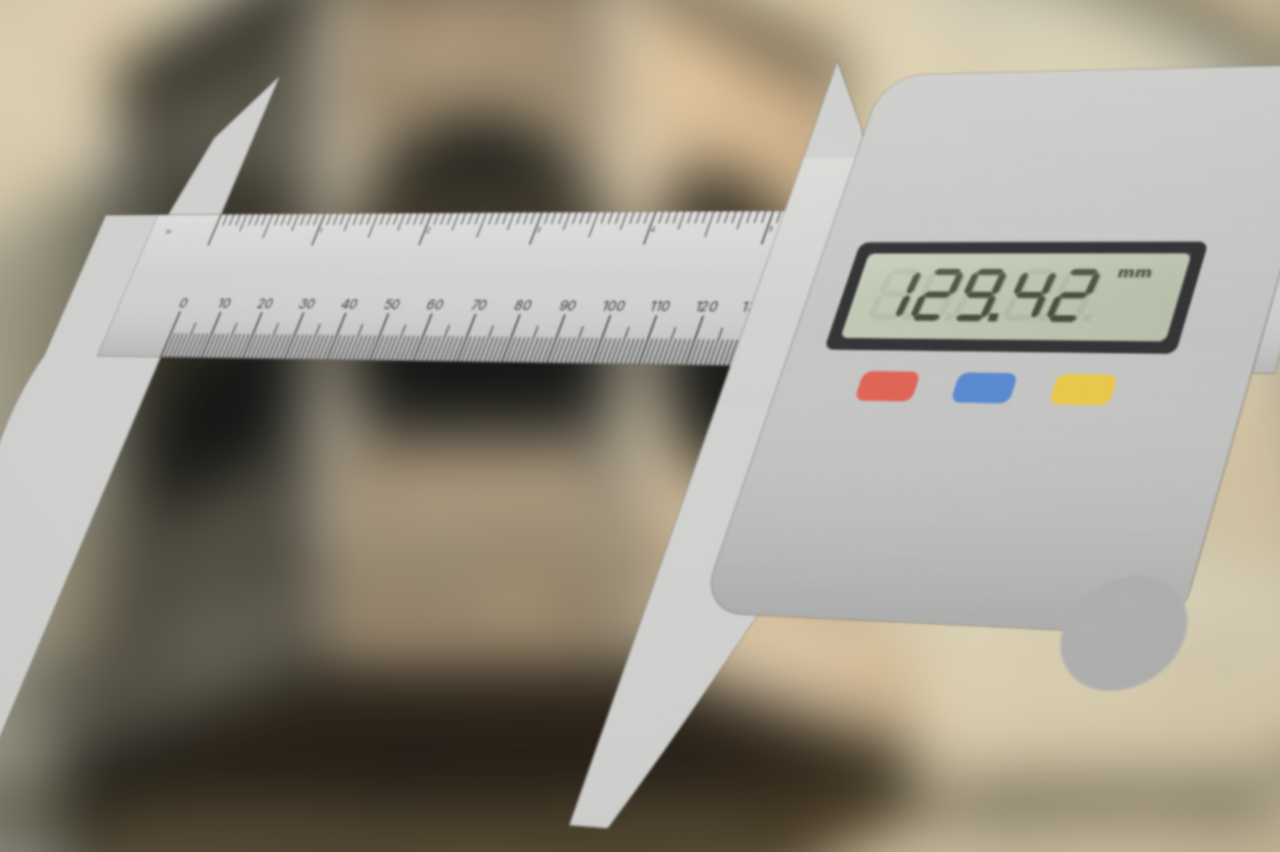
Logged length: 129.42 mm
